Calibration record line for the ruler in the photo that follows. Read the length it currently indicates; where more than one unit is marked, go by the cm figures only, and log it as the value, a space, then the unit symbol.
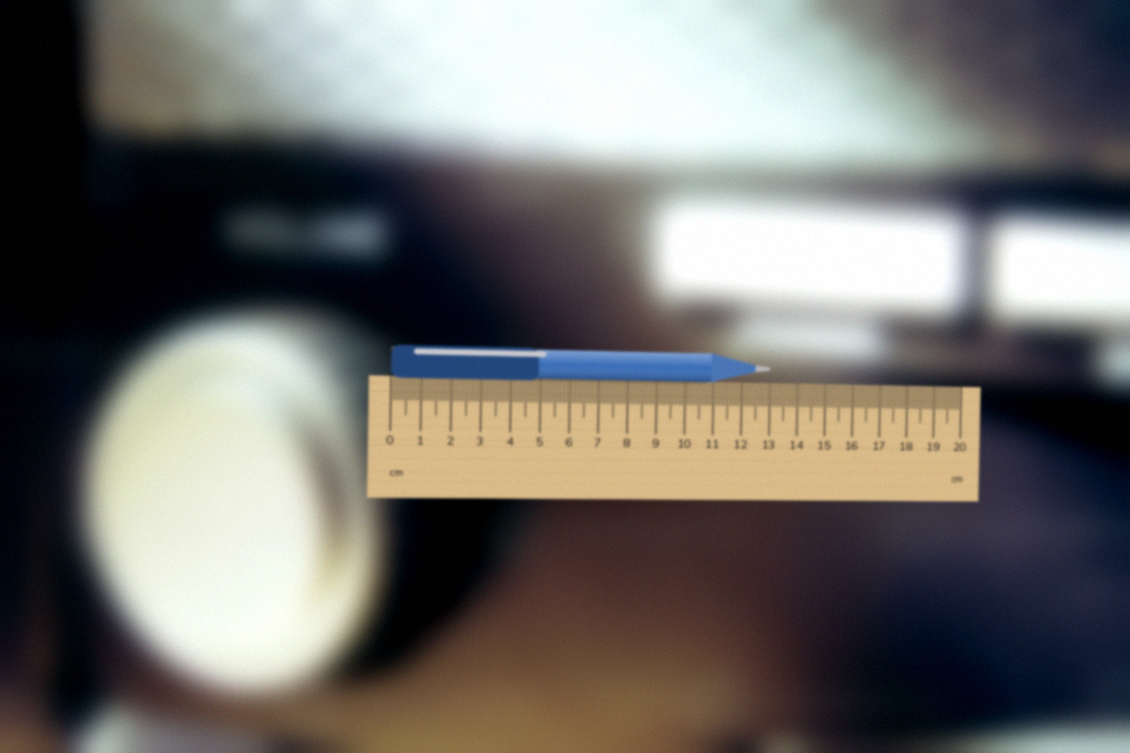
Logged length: 13 cm
